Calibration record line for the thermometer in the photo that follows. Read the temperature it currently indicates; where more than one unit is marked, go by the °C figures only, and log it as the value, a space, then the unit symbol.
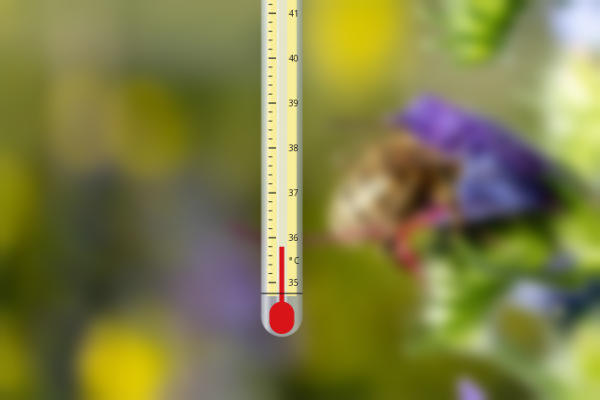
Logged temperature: 35.8 °C
